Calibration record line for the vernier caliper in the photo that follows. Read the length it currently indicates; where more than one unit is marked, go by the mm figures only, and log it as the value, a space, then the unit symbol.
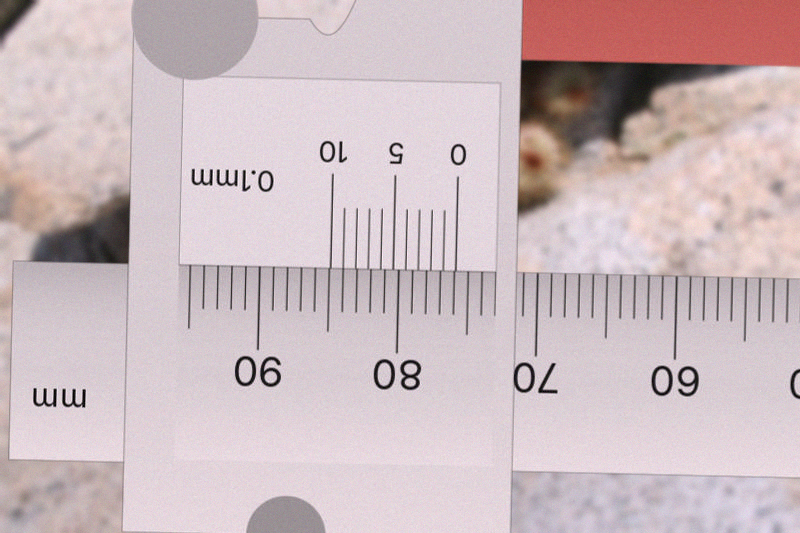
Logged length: 75.9 mm
